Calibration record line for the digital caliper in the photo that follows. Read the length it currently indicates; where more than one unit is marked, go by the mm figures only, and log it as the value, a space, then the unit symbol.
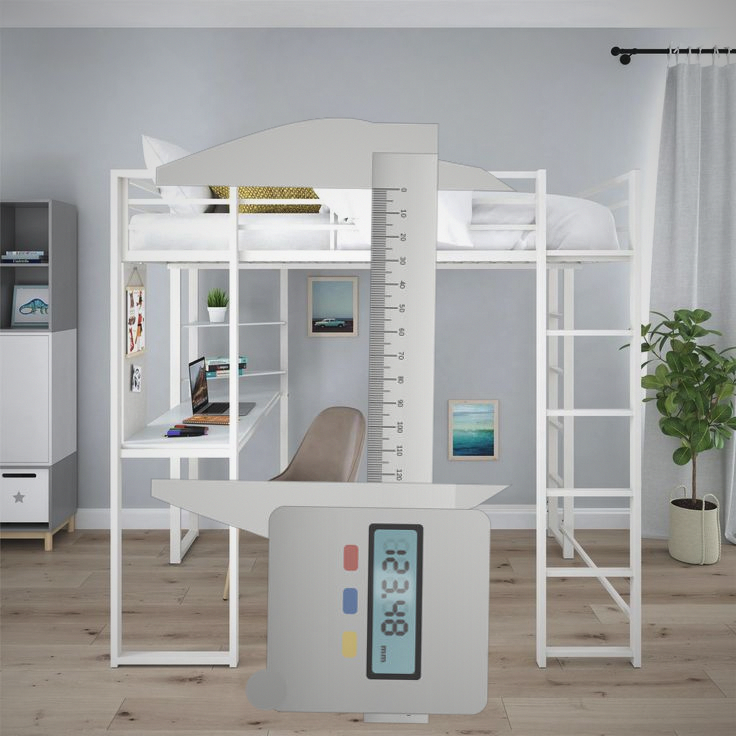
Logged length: 123.48 mm
